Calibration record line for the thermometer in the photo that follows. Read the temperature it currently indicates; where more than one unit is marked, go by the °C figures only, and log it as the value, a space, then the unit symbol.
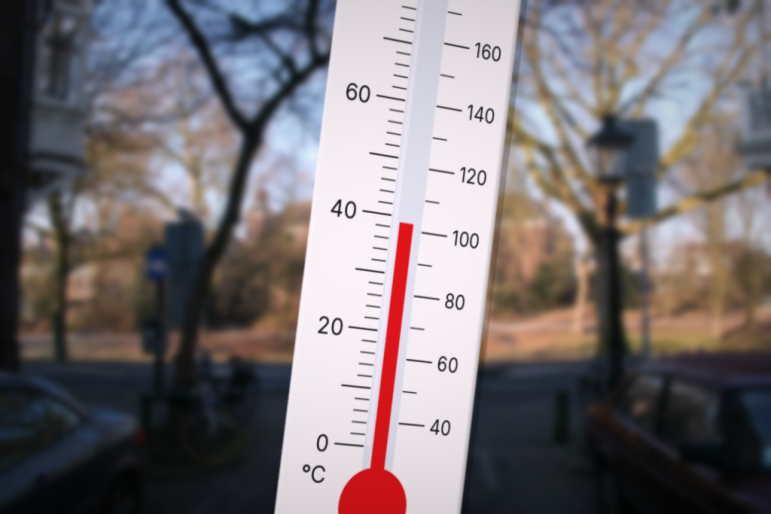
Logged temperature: 39 °C
